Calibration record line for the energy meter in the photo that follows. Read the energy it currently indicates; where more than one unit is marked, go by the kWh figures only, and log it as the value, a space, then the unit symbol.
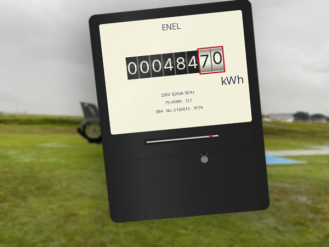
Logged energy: 484.70 kWh
